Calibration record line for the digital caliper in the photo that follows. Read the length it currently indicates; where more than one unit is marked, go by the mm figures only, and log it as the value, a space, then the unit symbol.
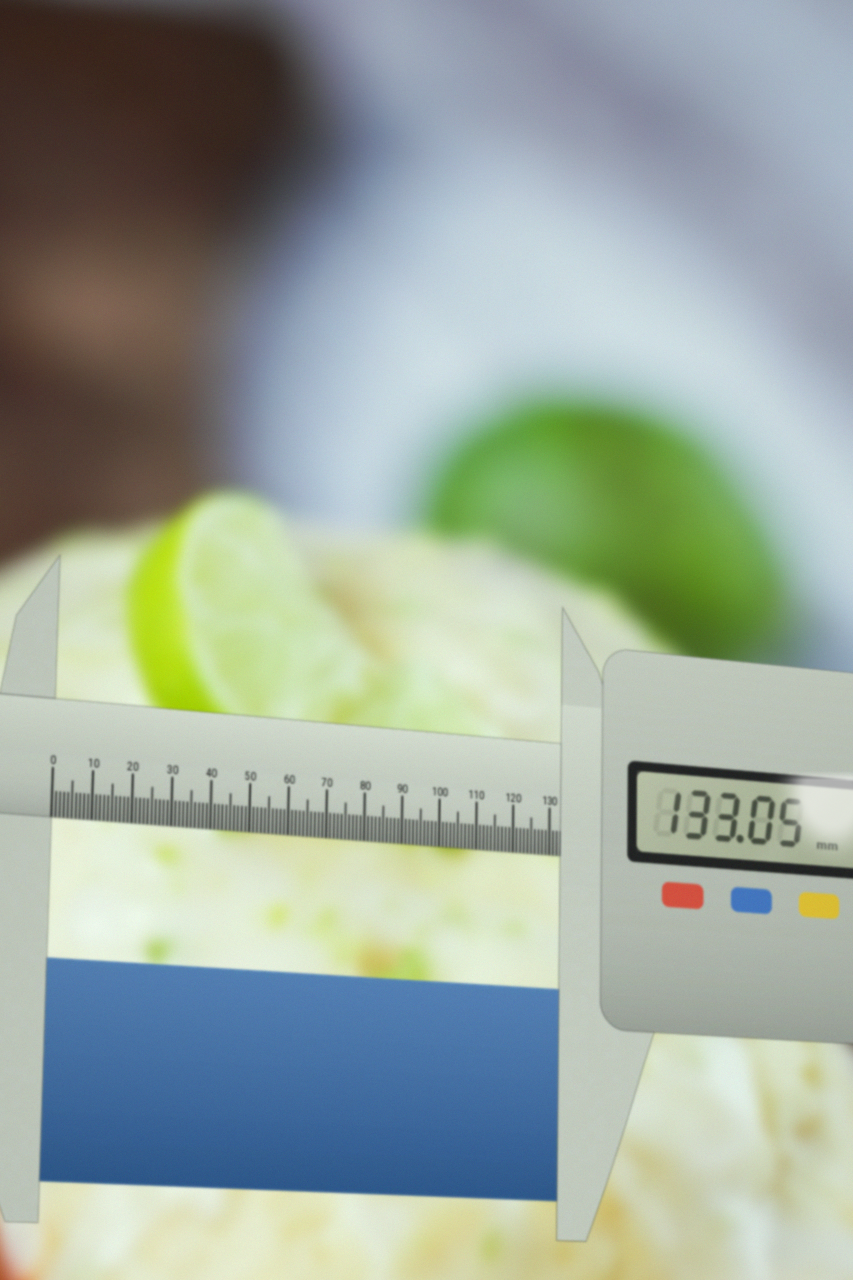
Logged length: 133.05 mm
